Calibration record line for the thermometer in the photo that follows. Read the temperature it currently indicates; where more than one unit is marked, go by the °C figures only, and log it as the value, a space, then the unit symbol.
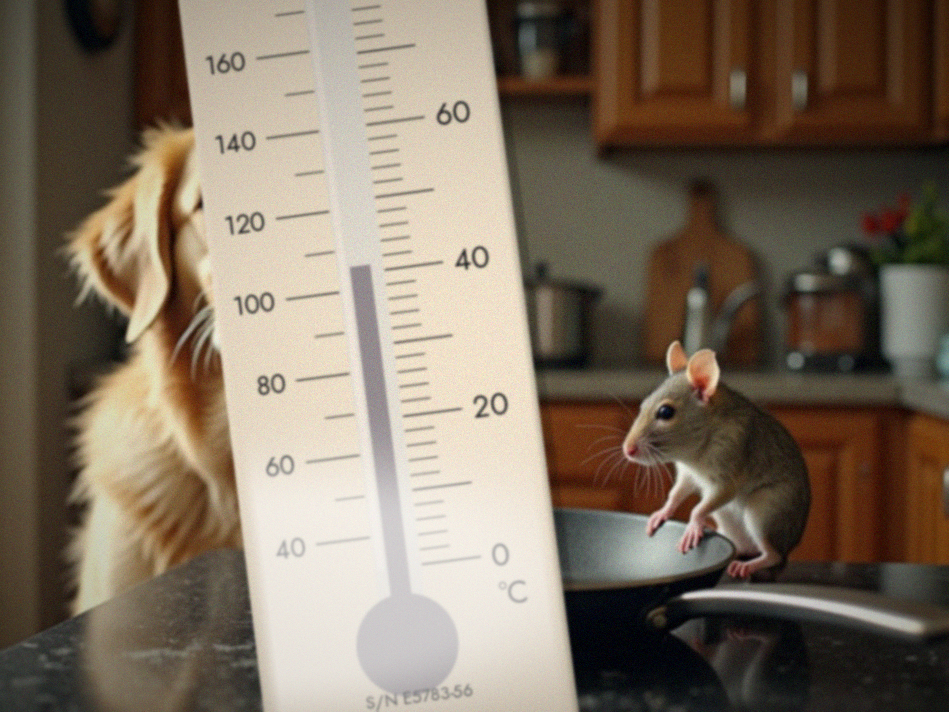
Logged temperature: 41 °C
